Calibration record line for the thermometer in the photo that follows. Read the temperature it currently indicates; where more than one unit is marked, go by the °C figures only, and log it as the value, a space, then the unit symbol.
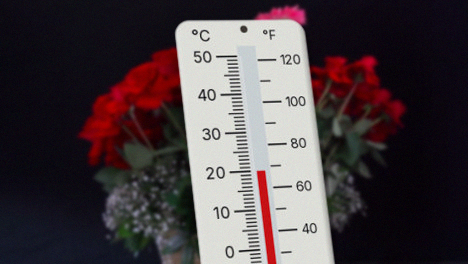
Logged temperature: 20 °C
